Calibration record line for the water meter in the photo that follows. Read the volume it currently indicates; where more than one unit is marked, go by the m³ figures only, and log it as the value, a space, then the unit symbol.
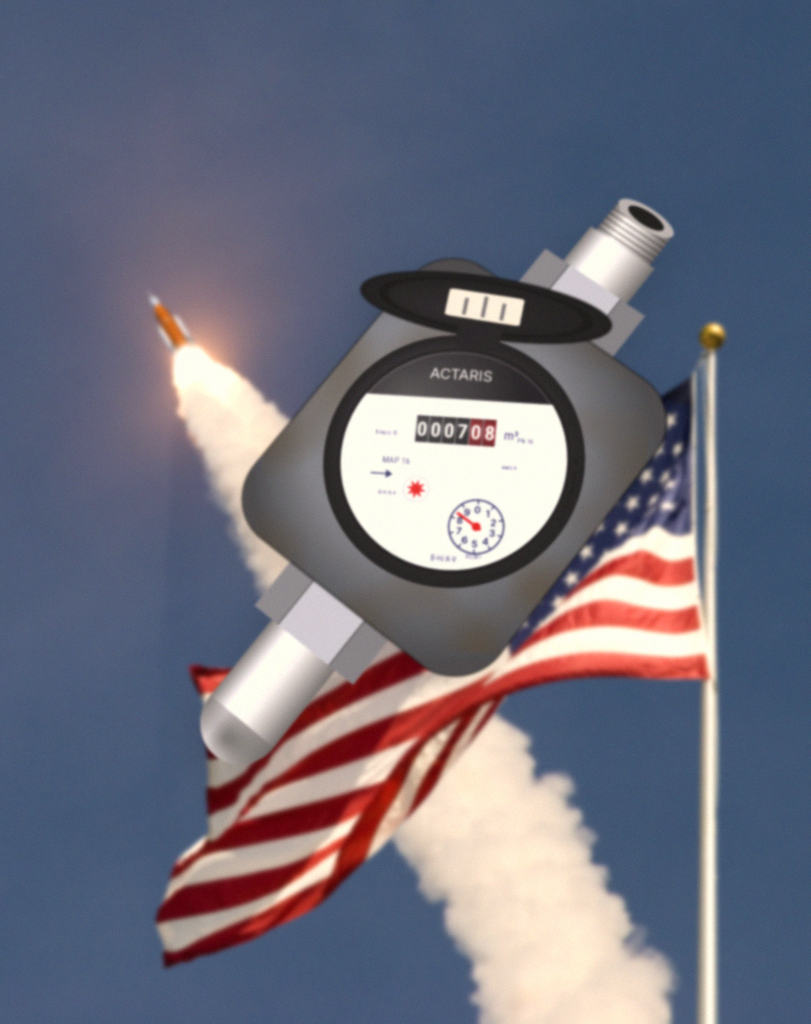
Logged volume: 7.088 m³
